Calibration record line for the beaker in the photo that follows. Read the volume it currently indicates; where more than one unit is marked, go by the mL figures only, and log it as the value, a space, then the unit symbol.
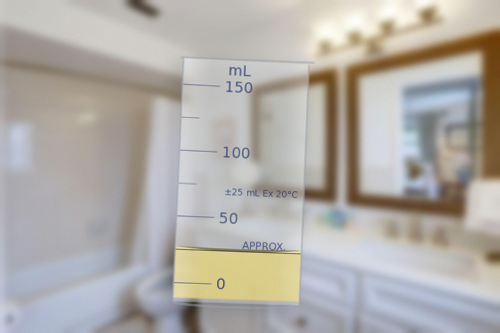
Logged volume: 25 mL
